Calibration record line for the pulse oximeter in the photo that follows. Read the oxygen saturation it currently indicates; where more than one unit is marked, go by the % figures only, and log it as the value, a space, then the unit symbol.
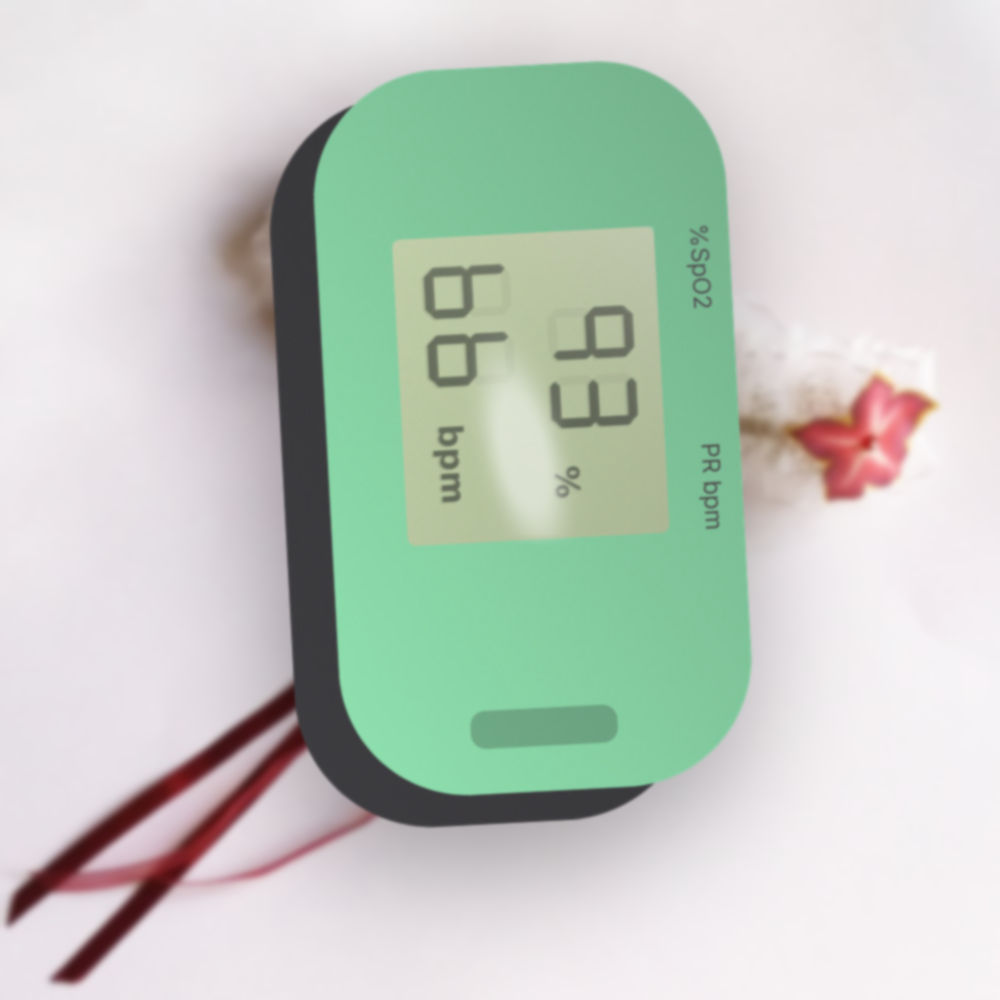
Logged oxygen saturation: 93 %
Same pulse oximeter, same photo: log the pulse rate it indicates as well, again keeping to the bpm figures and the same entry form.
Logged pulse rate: 66 bpm
